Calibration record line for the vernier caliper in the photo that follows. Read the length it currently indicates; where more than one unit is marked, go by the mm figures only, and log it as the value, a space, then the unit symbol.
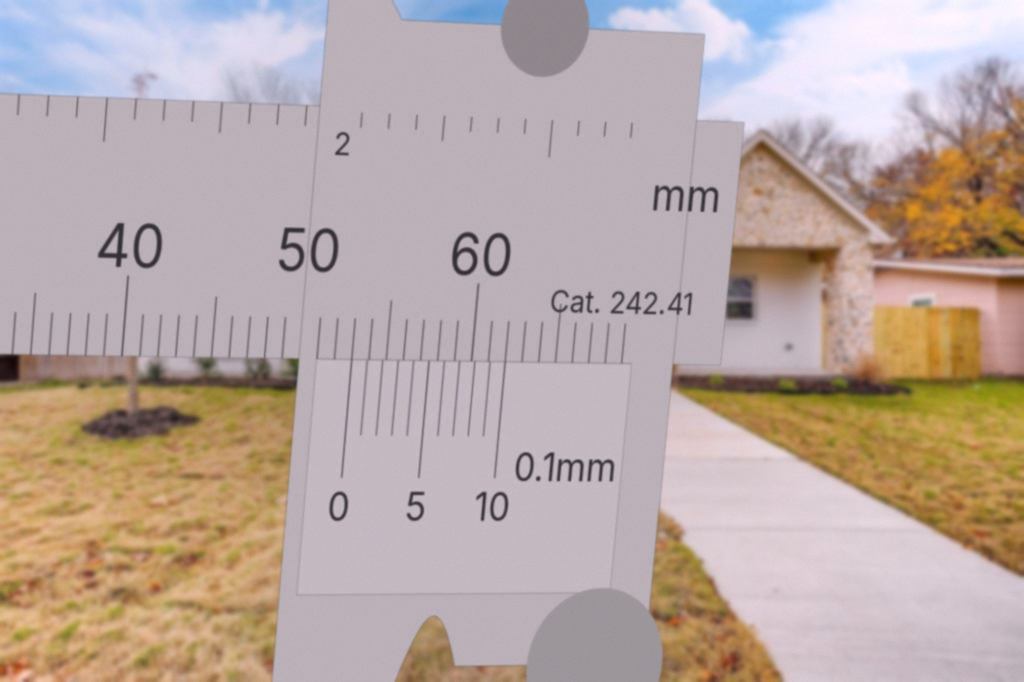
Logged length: 53.0 mm
